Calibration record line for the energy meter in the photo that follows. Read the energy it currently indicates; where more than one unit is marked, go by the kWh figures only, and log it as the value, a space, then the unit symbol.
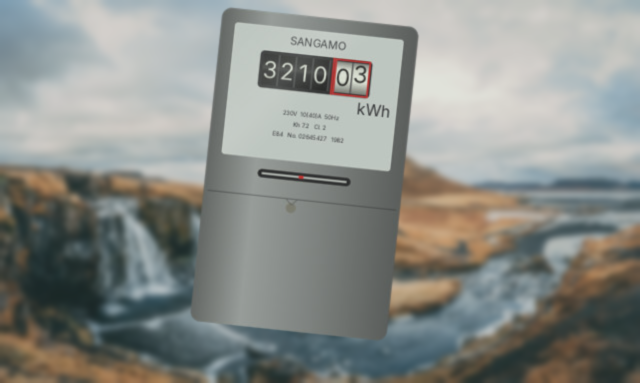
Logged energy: 3210.03 kWh
